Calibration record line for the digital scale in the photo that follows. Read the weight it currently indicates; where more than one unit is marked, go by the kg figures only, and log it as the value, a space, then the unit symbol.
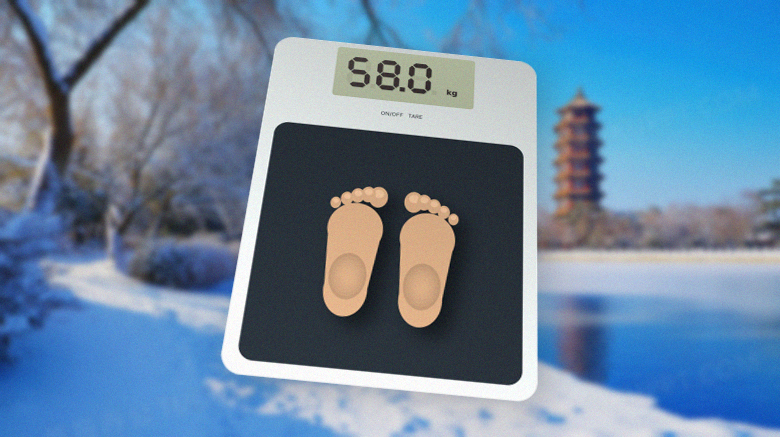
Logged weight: 58.0 kg
